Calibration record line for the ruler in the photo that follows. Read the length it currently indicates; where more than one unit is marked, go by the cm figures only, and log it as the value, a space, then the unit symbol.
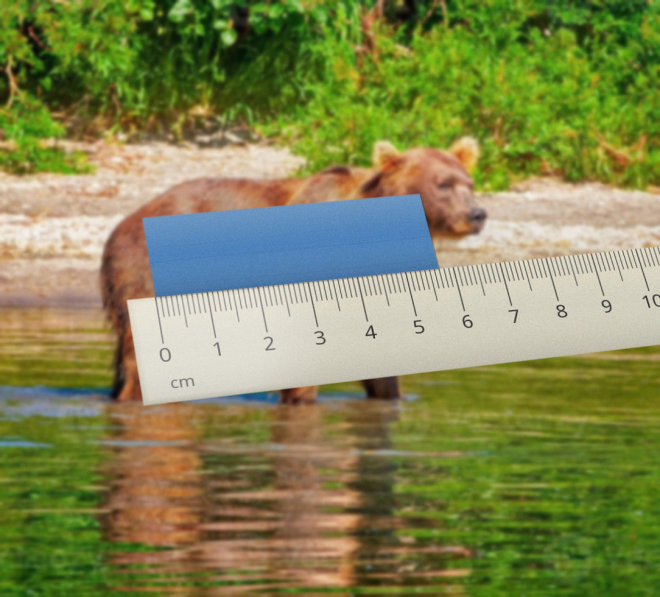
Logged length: 5.7 cm
